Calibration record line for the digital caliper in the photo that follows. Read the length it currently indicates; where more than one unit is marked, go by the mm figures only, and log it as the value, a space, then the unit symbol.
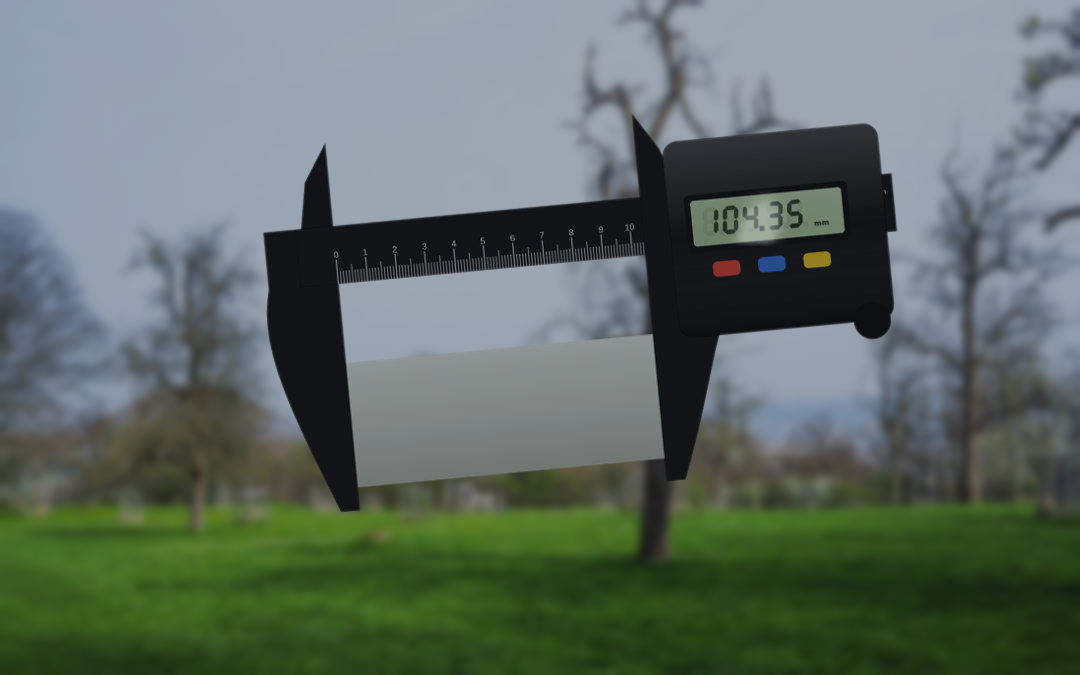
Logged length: 104.35 mm
